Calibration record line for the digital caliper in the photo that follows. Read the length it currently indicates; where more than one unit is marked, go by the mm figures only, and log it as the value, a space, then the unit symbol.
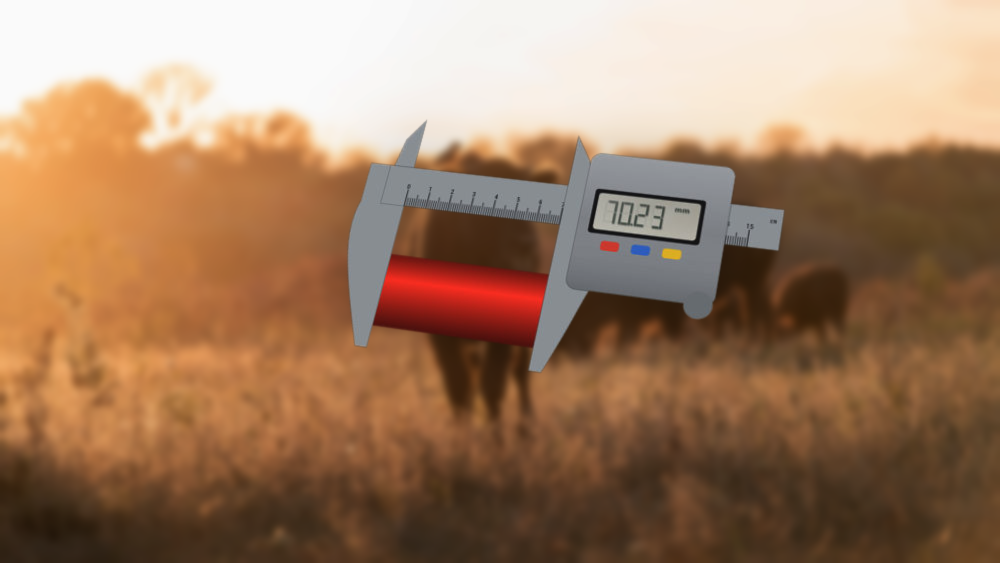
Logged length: 70.23 mm
